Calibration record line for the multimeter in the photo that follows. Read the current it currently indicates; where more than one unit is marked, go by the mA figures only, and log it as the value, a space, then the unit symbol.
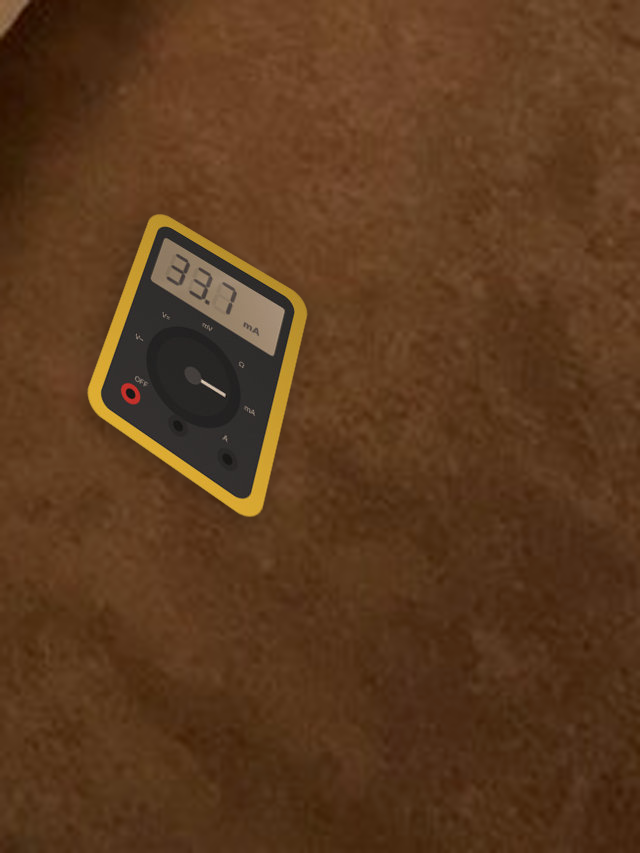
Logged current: 33.7 mA
